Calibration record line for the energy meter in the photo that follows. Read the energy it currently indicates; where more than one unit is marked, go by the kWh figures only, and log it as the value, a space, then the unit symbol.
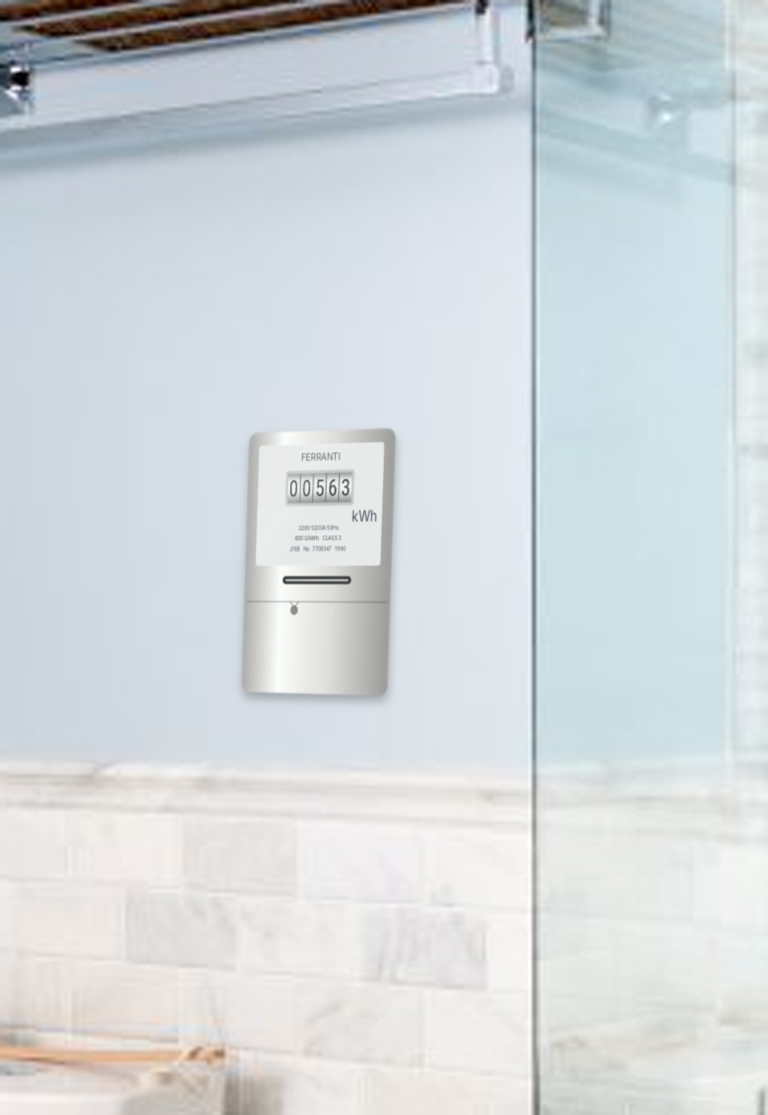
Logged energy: 563 kWh
